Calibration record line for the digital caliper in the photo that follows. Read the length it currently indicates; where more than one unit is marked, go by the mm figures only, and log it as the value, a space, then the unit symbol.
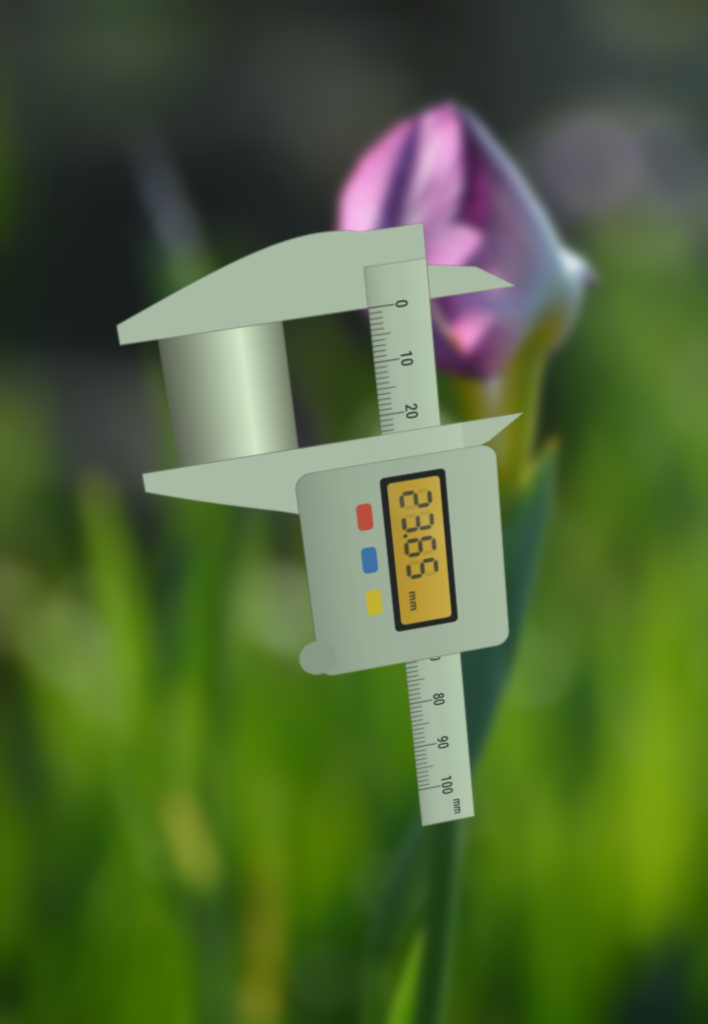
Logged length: 23.65 mm
